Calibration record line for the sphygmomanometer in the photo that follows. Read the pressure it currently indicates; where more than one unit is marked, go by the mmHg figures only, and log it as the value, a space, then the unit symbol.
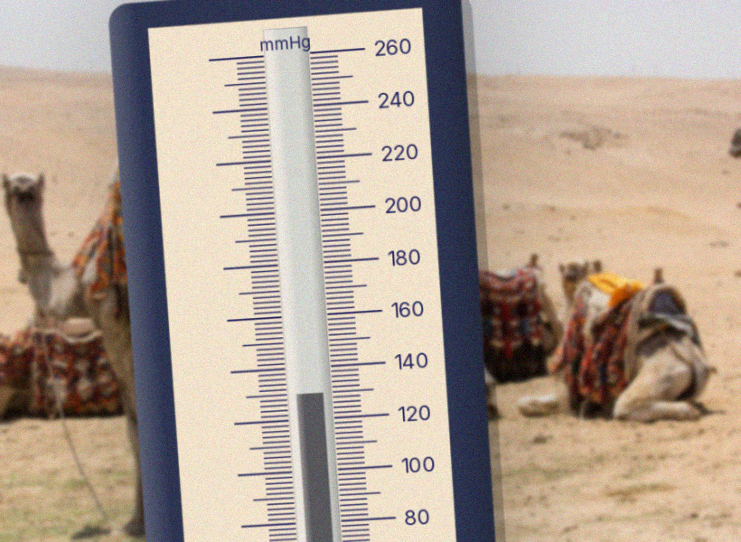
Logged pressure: 130 mmHg
